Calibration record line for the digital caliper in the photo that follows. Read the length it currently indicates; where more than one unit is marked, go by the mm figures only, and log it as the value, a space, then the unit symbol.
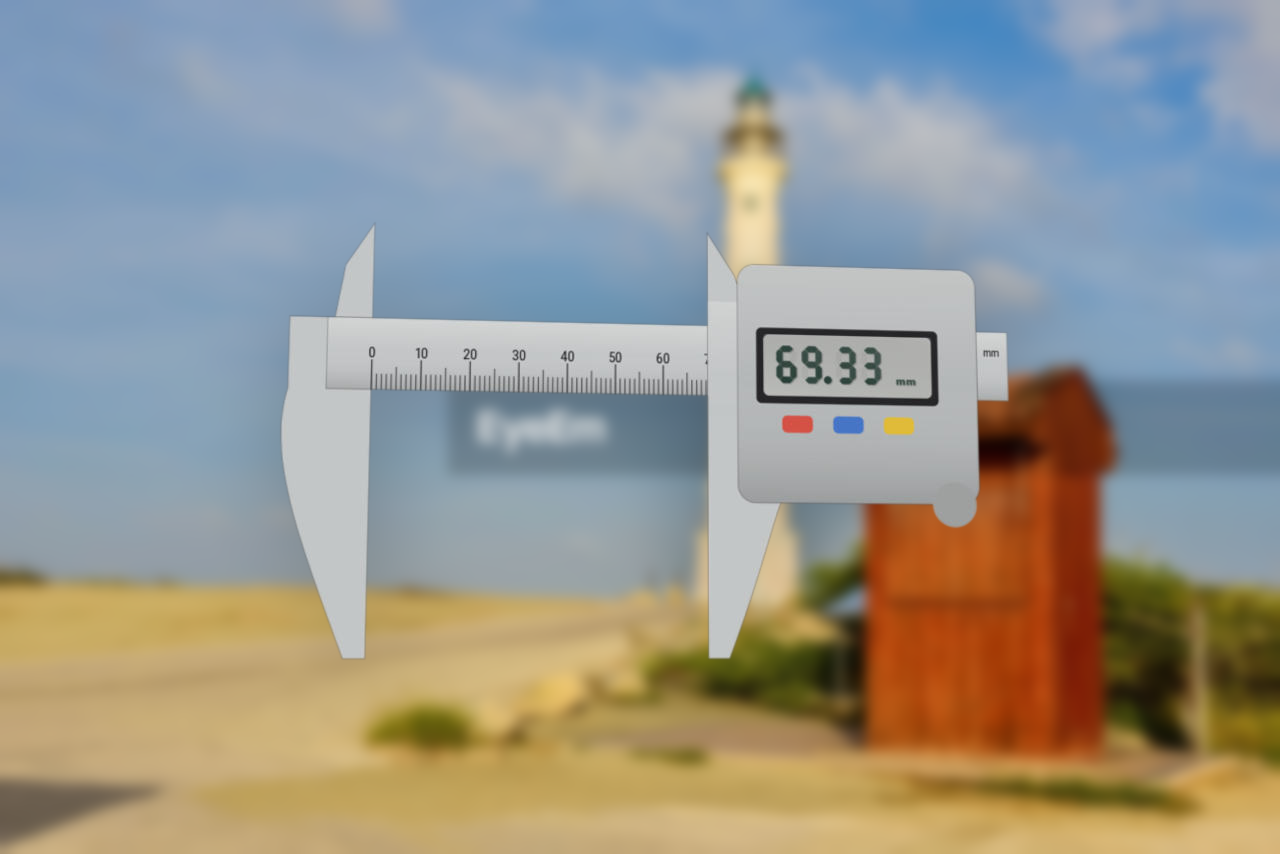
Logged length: 69.33 mm
